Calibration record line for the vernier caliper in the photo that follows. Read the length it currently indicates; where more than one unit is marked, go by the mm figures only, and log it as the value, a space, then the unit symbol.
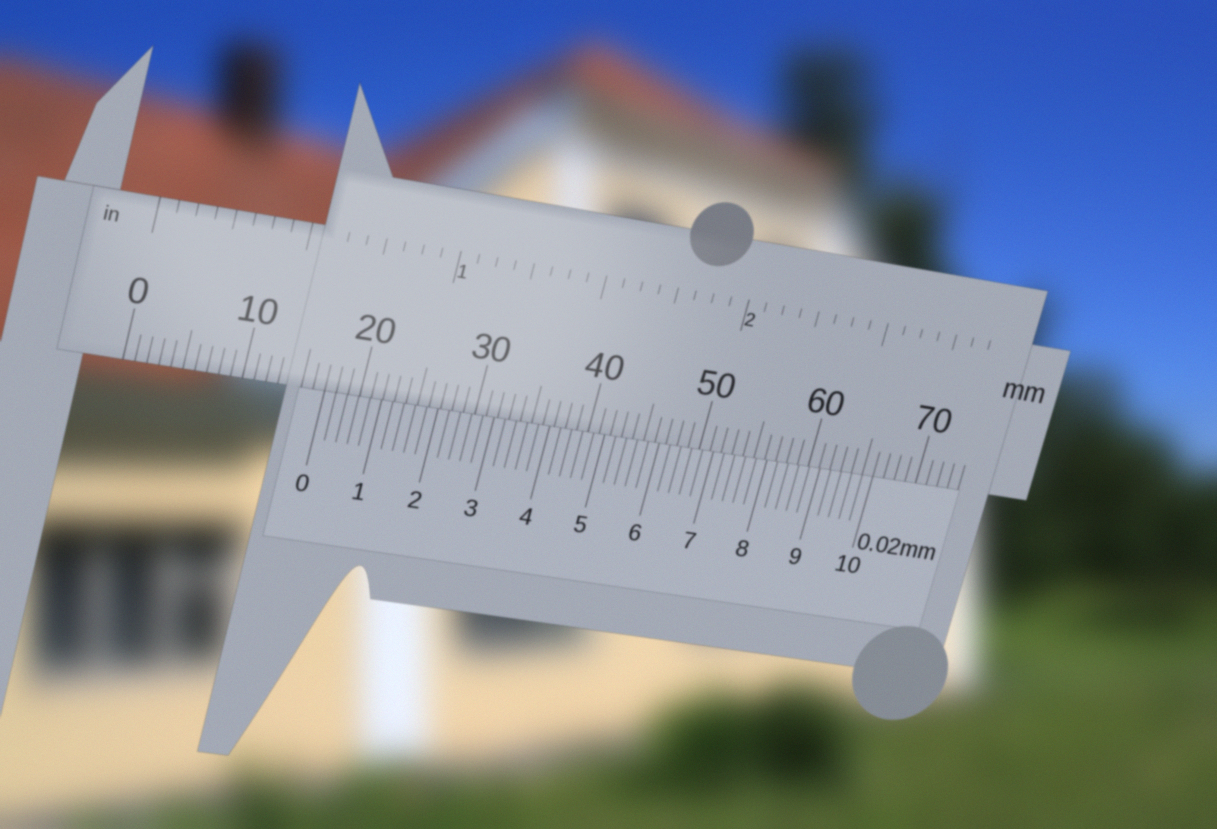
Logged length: 17.0 mm
